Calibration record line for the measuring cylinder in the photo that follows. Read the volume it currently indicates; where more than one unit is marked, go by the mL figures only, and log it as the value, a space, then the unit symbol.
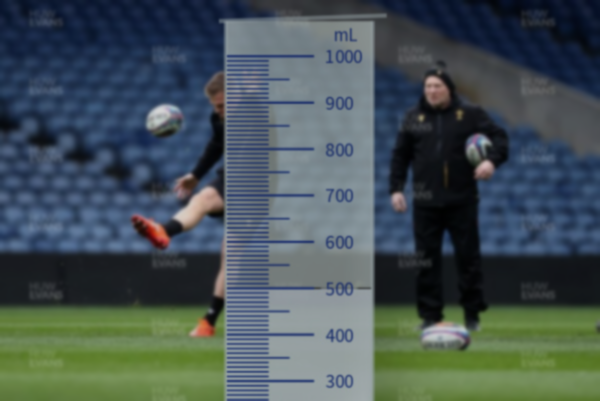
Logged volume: 500 mL
